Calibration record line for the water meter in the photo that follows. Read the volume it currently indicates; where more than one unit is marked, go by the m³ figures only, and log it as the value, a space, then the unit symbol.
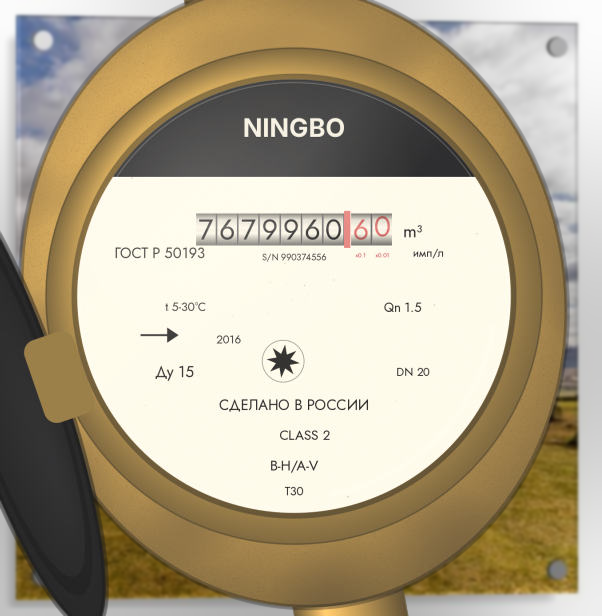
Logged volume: 7679960.60 m³
